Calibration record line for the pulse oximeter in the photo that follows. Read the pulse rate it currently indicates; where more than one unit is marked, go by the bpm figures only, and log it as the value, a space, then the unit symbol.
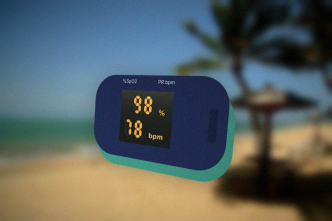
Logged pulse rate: 78 bpm
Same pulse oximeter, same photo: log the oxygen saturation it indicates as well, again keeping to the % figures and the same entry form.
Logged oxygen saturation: 98 %
